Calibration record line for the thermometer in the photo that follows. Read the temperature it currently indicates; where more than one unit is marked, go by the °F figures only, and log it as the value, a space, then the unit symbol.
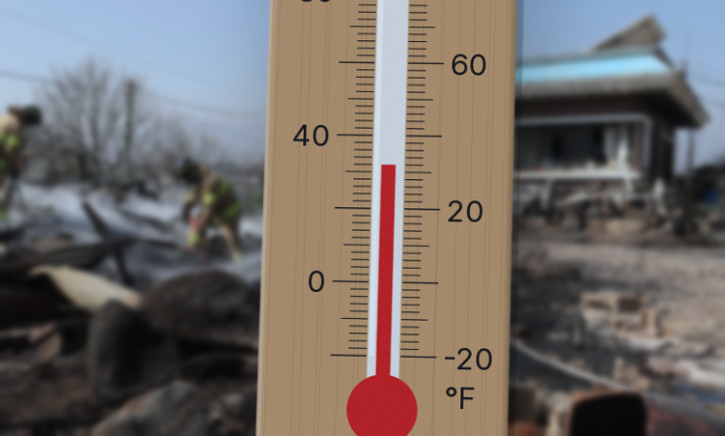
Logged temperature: 32 °F
